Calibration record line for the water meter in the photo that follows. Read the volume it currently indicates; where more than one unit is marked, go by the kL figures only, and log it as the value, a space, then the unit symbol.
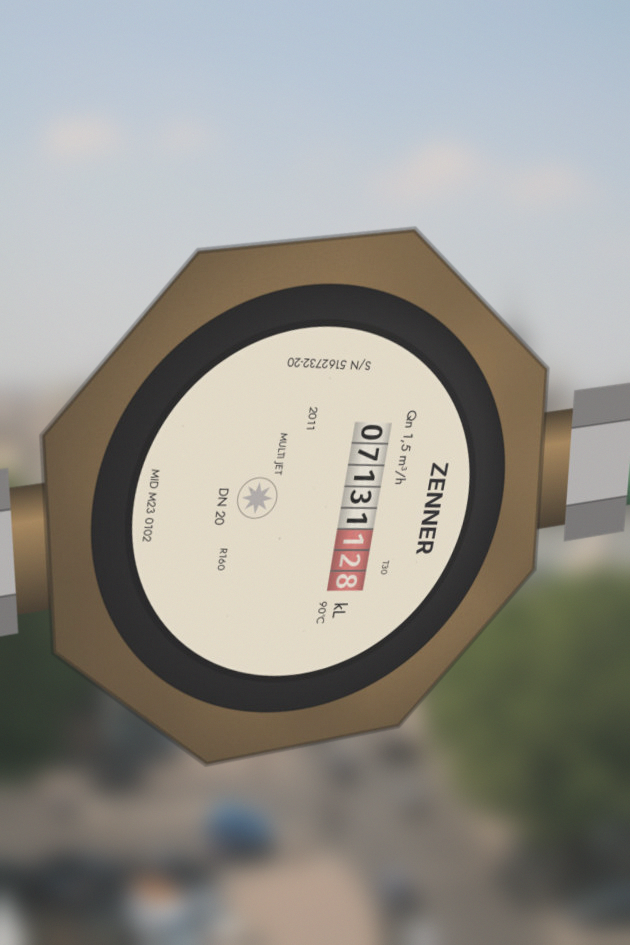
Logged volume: 7131.128 kL
